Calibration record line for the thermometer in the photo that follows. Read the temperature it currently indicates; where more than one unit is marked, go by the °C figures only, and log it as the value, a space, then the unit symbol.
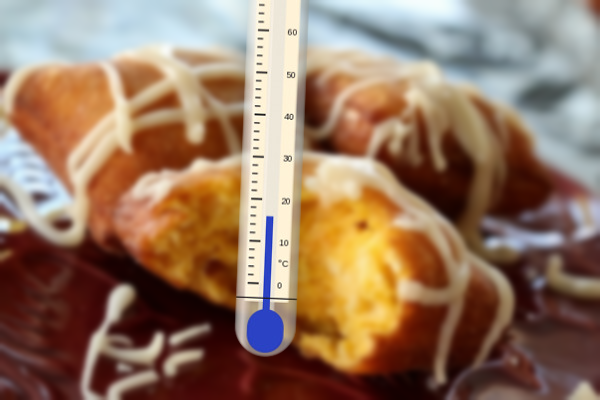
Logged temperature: 16 °C
